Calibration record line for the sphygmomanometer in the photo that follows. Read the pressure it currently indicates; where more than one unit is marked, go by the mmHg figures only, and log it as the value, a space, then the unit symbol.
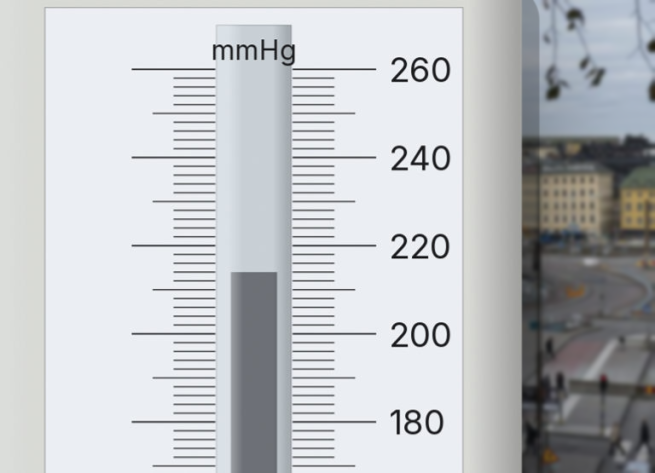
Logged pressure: 214 mmHg
